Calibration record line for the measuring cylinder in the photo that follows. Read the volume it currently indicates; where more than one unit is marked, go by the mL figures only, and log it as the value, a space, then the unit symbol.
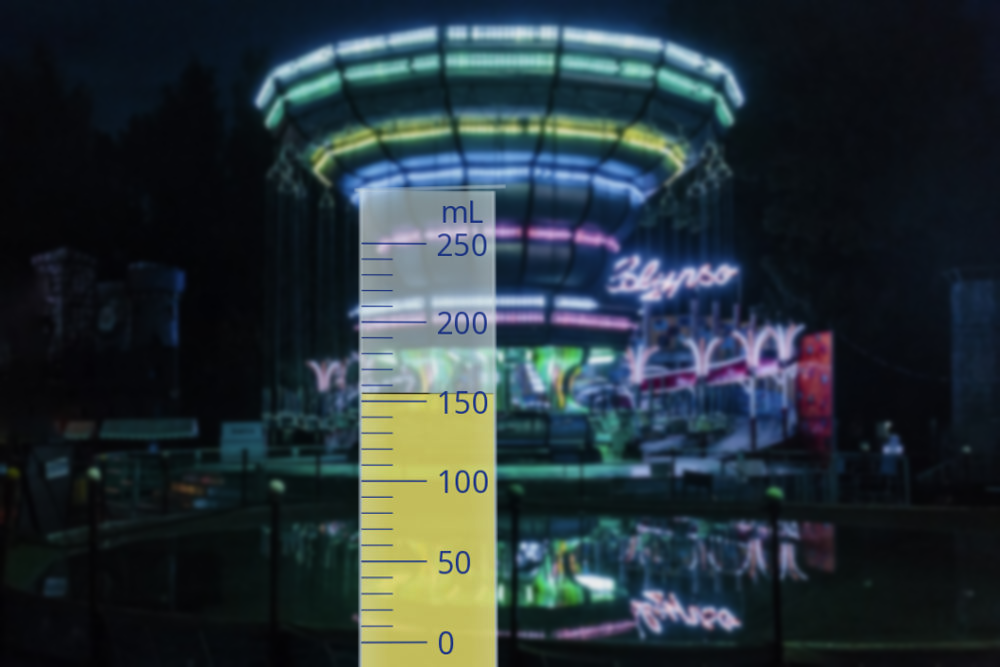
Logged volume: 155 mL
